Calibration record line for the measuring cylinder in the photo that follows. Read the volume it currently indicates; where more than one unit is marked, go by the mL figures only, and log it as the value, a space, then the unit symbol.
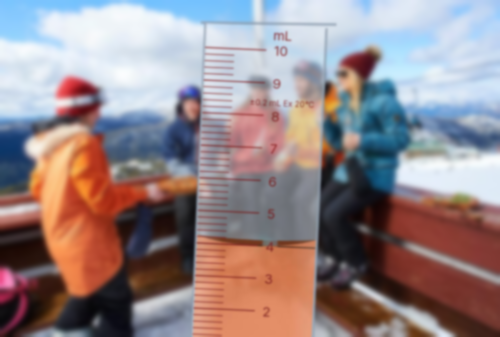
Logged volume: 4 mL
